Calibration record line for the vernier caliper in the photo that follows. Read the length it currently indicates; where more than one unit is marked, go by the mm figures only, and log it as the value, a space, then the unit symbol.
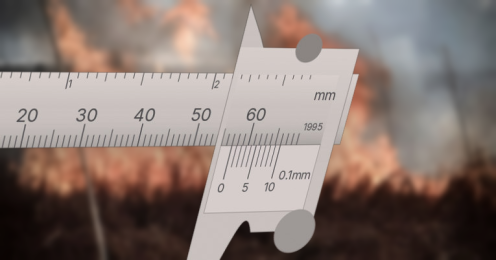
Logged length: 57.0 mm
